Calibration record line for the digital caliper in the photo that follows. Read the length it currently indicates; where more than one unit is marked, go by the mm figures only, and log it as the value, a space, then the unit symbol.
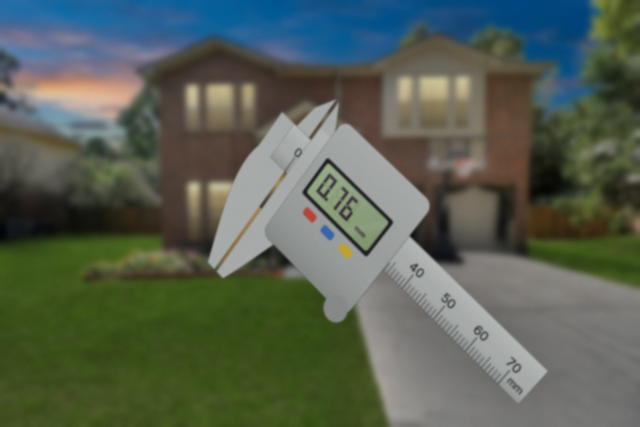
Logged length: 0.76 mm
